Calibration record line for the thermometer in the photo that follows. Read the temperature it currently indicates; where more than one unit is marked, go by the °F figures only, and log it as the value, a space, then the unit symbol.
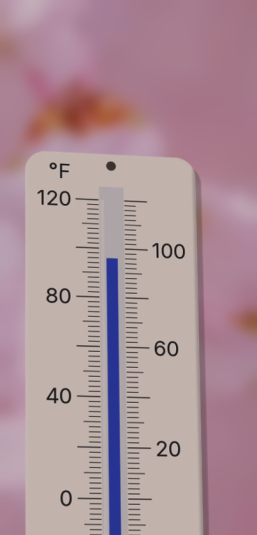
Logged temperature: 96 °F
